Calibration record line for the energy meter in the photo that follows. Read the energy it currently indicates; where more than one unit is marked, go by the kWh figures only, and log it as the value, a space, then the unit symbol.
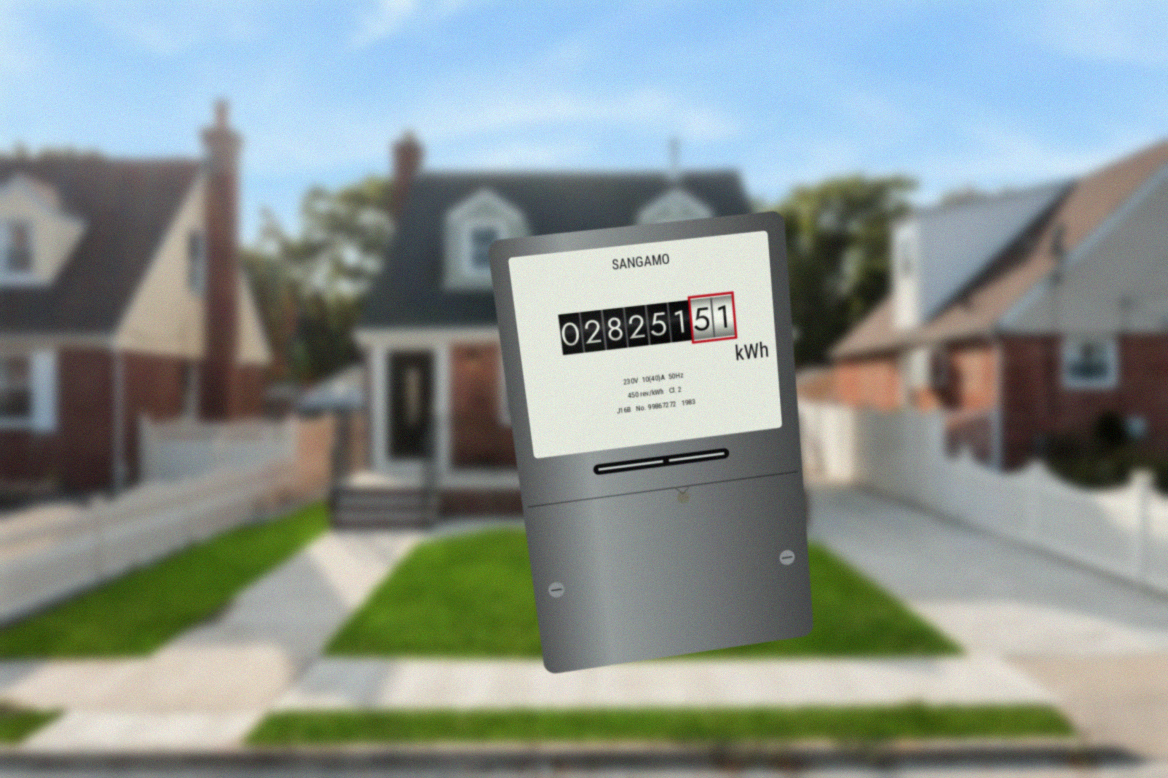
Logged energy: 28251.51 kWh
